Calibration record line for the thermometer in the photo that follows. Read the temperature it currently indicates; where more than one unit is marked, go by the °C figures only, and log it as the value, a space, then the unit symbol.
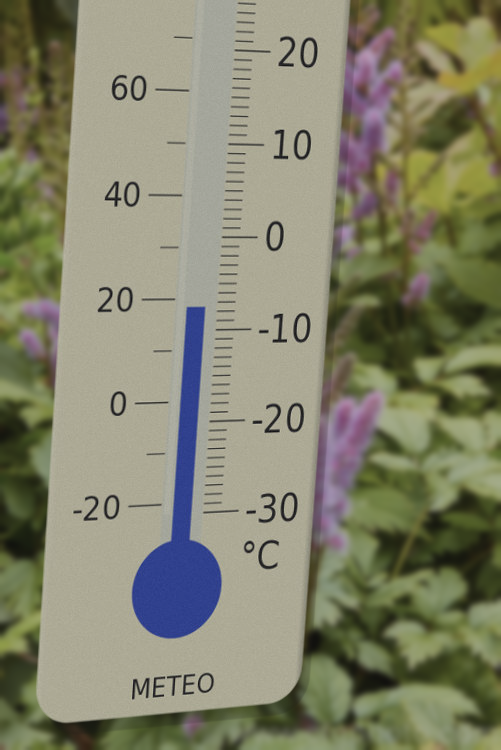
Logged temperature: -7.5 °C
